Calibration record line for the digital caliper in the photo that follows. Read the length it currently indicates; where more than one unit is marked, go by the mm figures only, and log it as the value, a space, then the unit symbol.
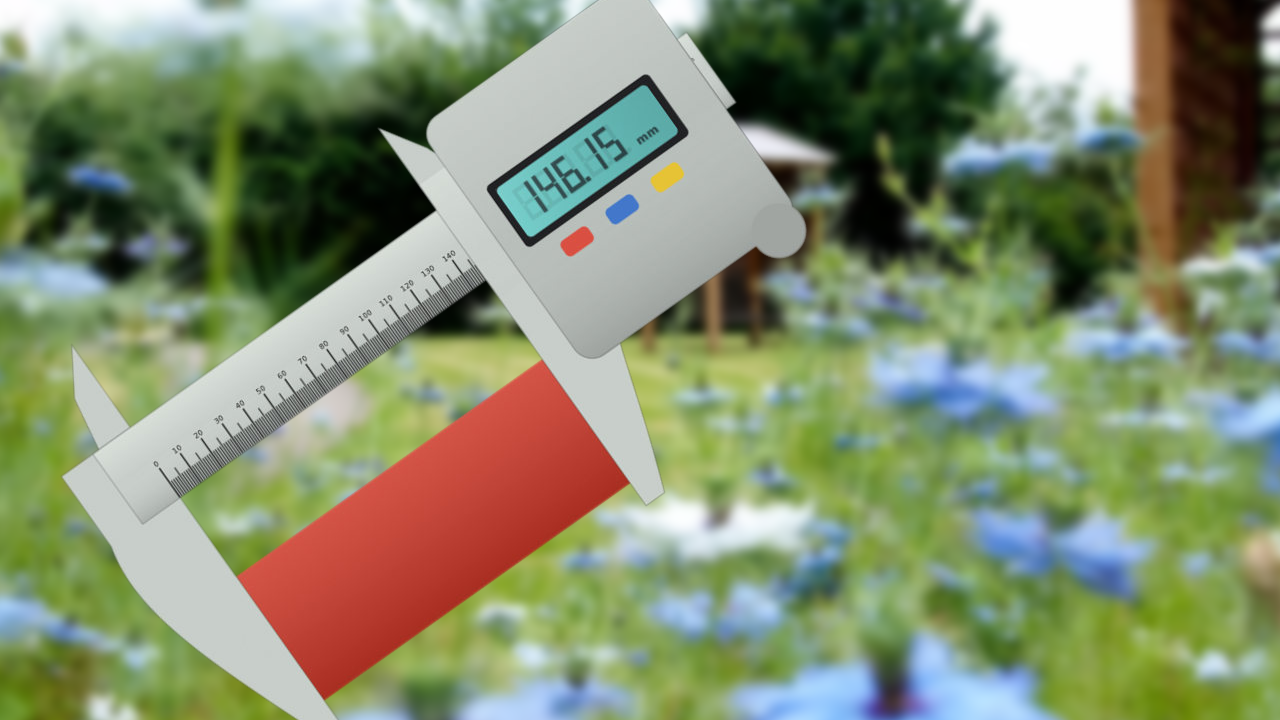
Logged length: 146.15 mm
